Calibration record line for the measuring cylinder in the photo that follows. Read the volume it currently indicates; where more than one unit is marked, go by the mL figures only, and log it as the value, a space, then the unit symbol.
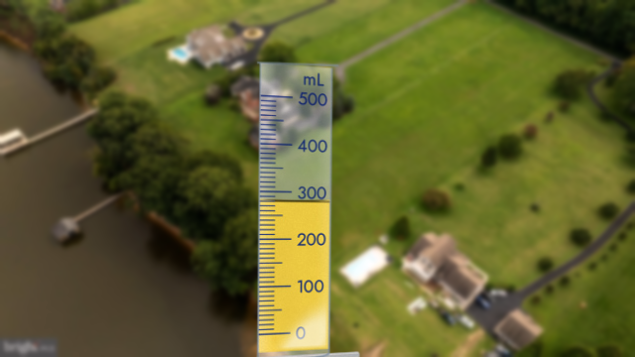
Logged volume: 280 mL
